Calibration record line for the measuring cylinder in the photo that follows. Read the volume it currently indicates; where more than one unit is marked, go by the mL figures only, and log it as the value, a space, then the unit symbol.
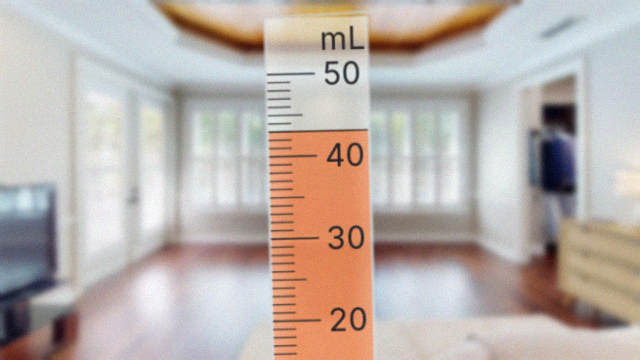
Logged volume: 43 mL
